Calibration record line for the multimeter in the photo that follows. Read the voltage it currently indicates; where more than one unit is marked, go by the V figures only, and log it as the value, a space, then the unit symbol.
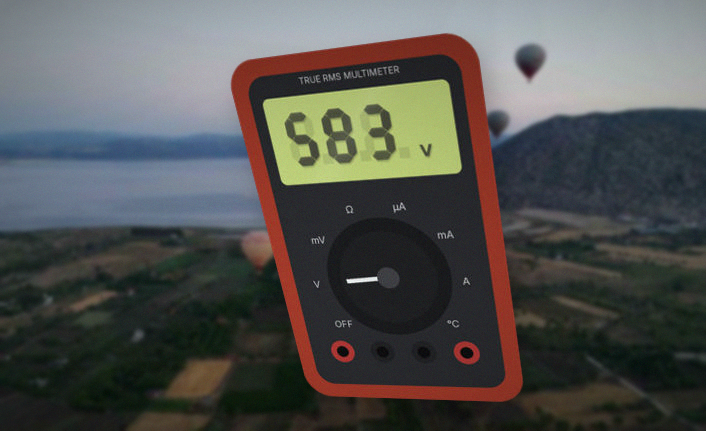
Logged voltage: 583 V
